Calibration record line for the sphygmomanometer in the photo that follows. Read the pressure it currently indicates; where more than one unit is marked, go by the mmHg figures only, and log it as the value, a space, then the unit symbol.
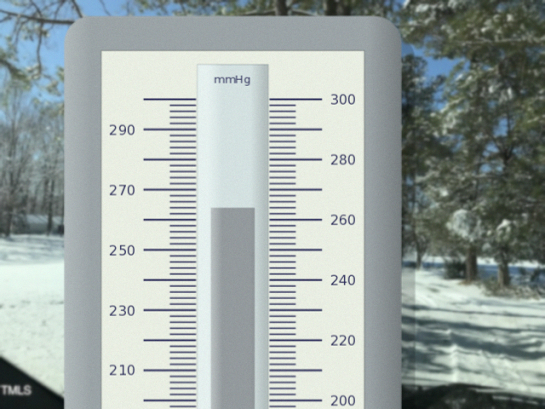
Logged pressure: 264 mmHg
